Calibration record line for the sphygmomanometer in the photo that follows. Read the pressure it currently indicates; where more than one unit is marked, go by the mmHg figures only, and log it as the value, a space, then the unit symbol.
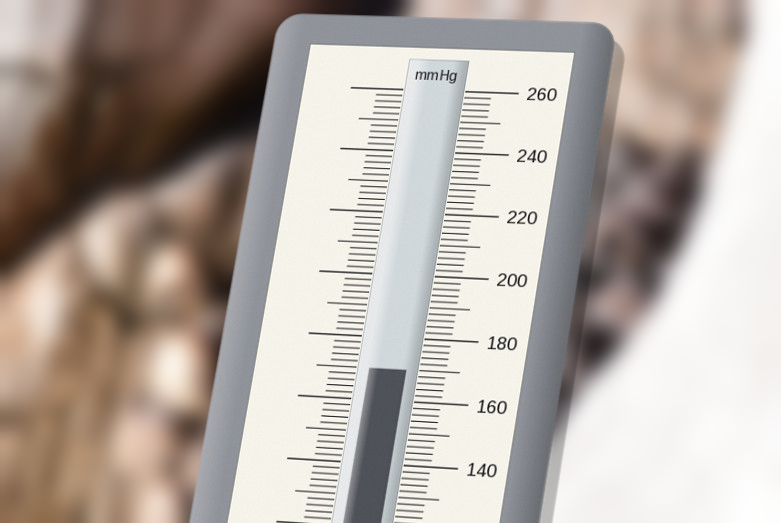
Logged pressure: 170 mmHg
